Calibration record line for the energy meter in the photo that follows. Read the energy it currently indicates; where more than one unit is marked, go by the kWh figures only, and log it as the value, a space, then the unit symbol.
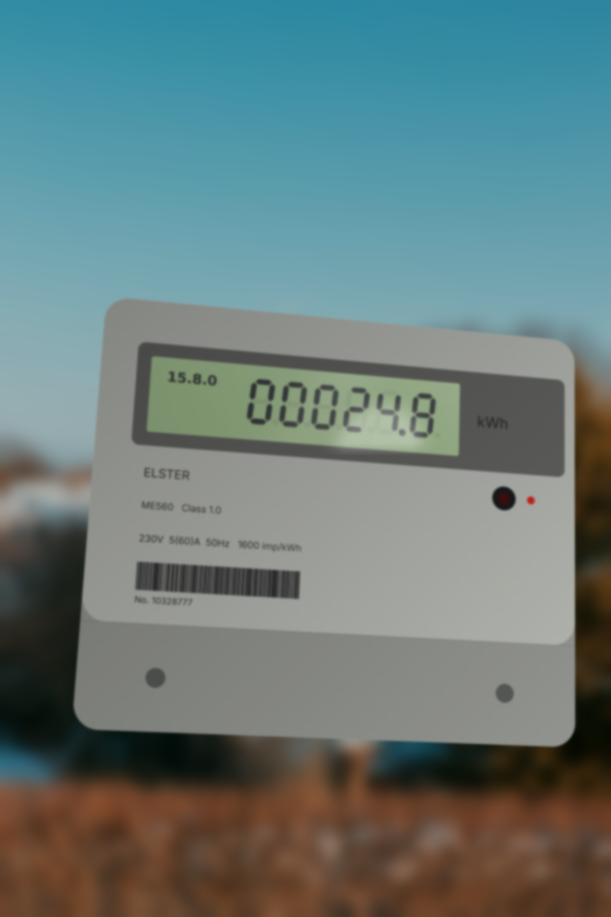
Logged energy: 24.8 kWh
